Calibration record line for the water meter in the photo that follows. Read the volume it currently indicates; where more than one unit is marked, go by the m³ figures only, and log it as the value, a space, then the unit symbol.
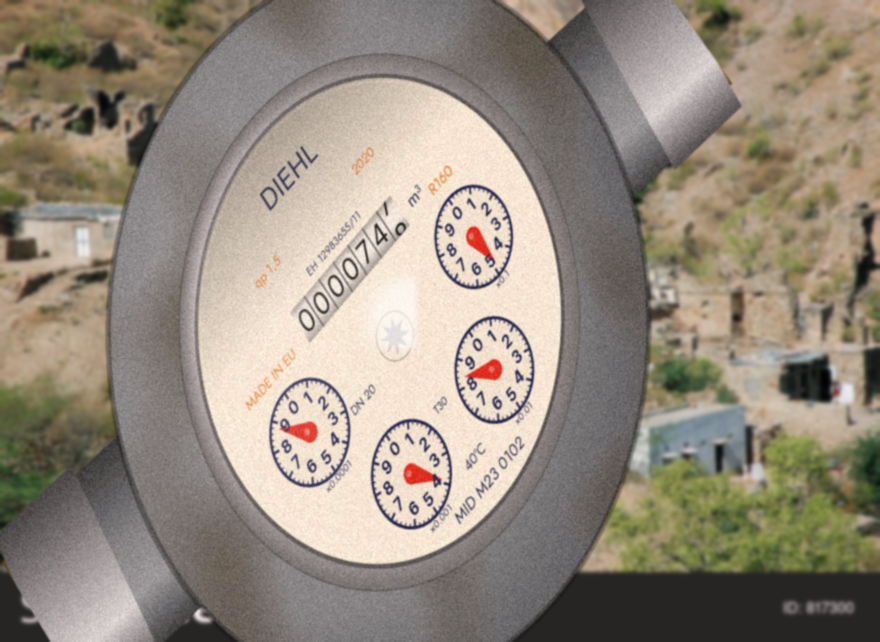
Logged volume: 747.4838 m³
